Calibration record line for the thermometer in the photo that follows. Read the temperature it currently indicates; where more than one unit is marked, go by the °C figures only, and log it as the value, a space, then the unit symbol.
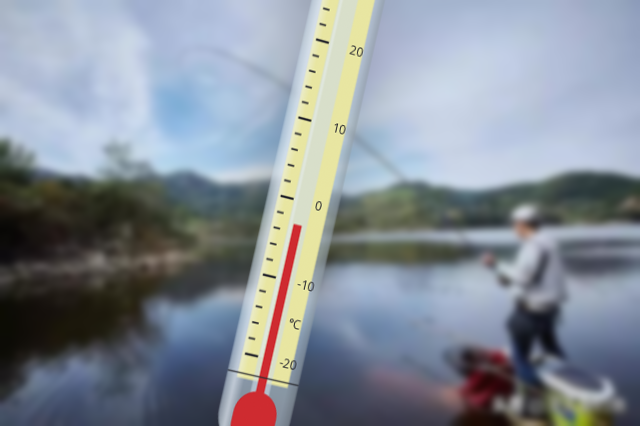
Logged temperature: -3 °C
